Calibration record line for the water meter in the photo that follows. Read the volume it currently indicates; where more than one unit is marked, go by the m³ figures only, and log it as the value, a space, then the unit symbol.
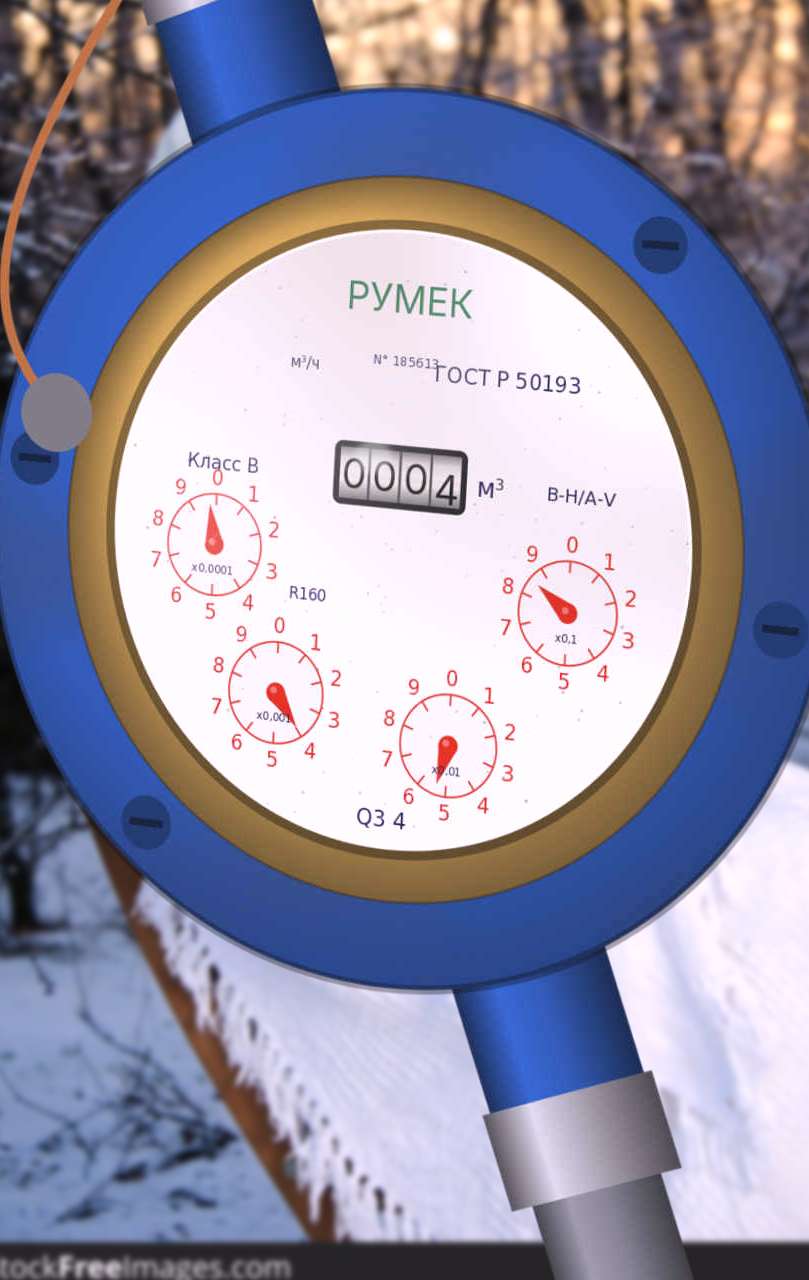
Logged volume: 3.8539 m³
